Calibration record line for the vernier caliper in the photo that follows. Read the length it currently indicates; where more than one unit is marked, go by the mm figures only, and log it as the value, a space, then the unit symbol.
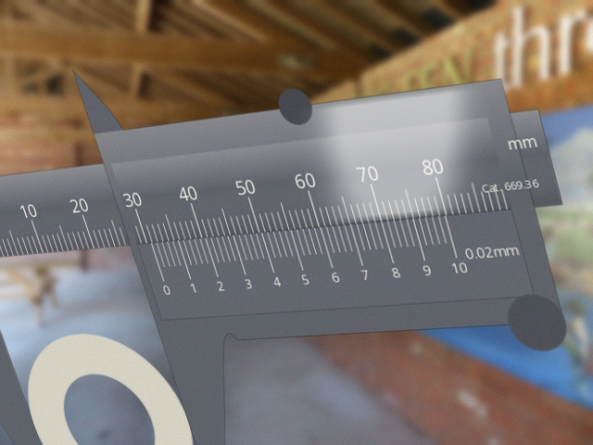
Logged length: 30.8 mm
